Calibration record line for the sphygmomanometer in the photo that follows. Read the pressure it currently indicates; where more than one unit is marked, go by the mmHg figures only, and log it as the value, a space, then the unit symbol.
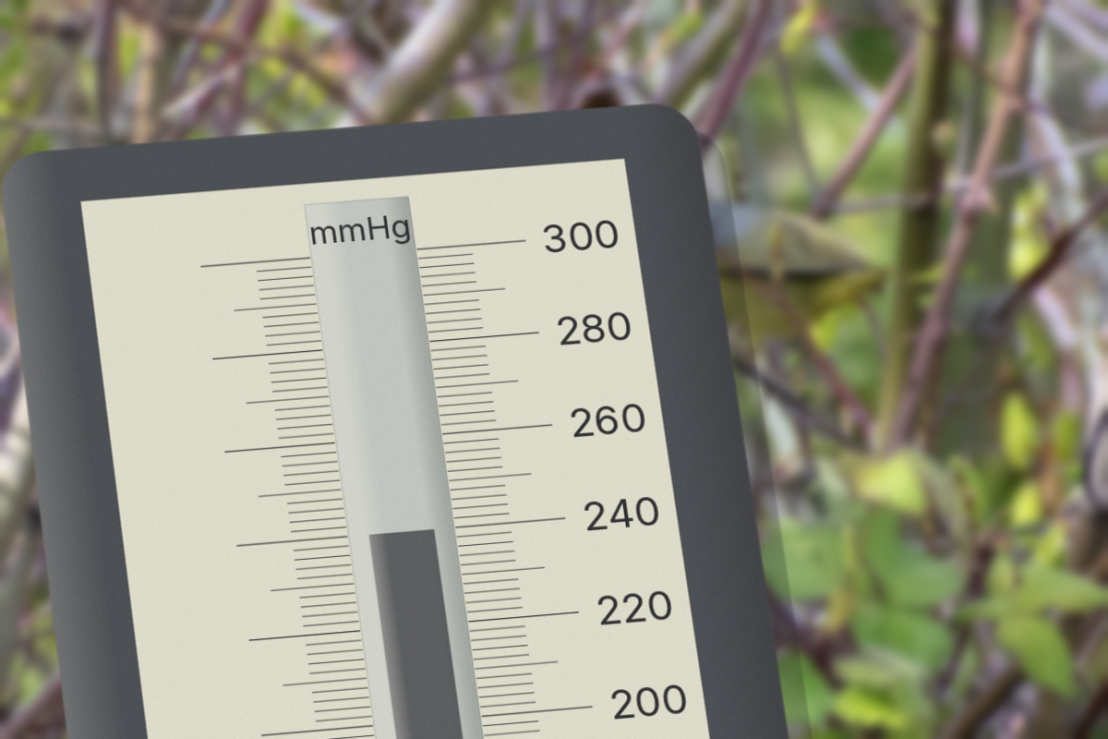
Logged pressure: 240 mmHg
